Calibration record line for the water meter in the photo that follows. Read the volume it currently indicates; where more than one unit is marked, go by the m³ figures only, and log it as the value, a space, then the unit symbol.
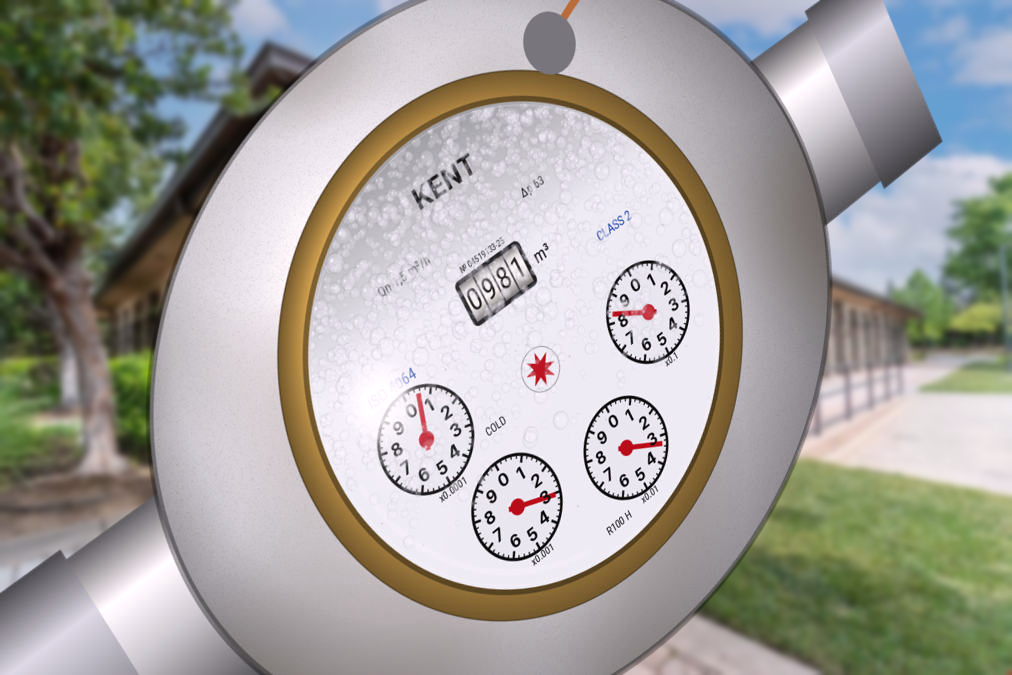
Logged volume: 981.8330 m³
